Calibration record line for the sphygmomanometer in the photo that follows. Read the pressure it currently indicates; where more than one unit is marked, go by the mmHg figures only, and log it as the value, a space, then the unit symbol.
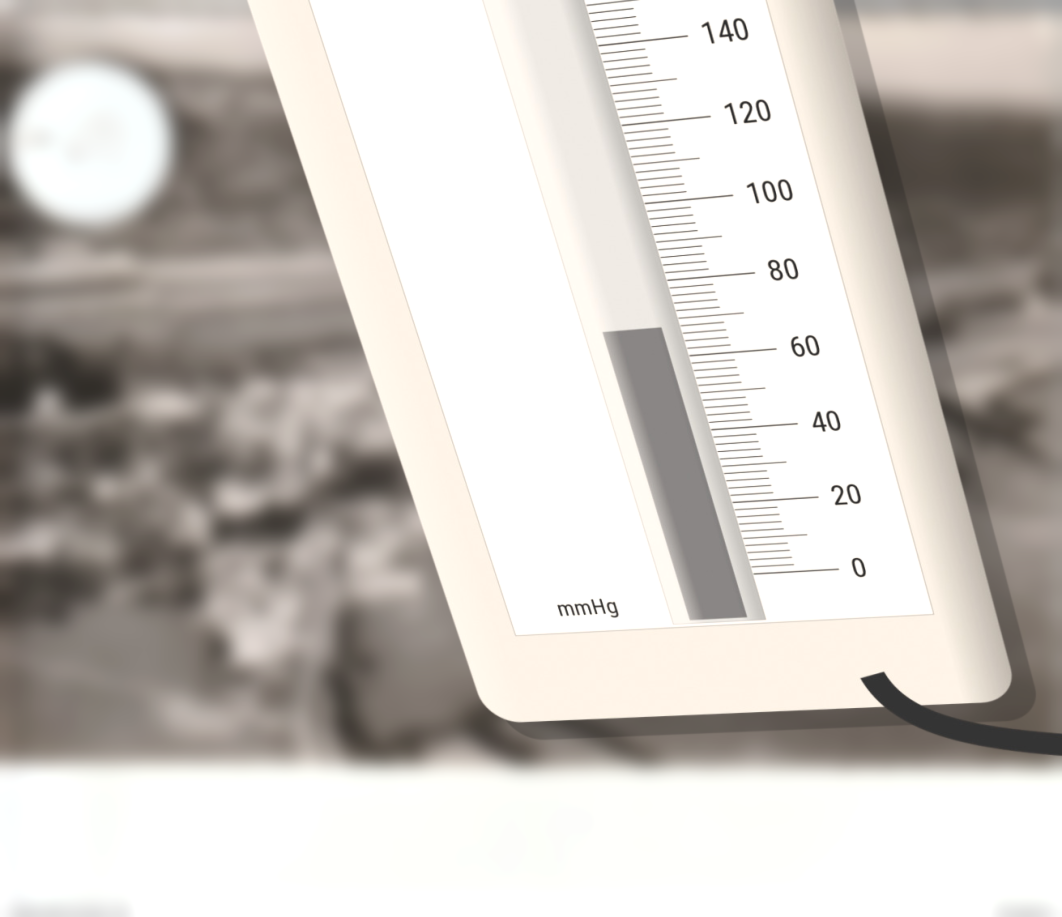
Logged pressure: 68 mmHg
